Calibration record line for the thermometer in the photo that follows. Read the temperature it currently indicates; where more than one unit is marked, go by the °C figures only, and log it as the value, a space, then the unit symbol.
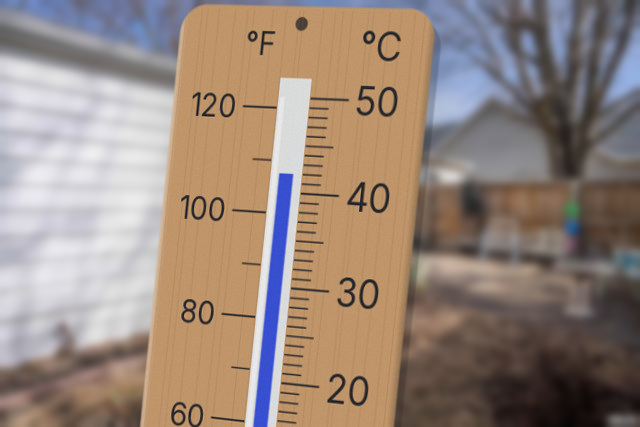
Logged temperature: 42 °C
